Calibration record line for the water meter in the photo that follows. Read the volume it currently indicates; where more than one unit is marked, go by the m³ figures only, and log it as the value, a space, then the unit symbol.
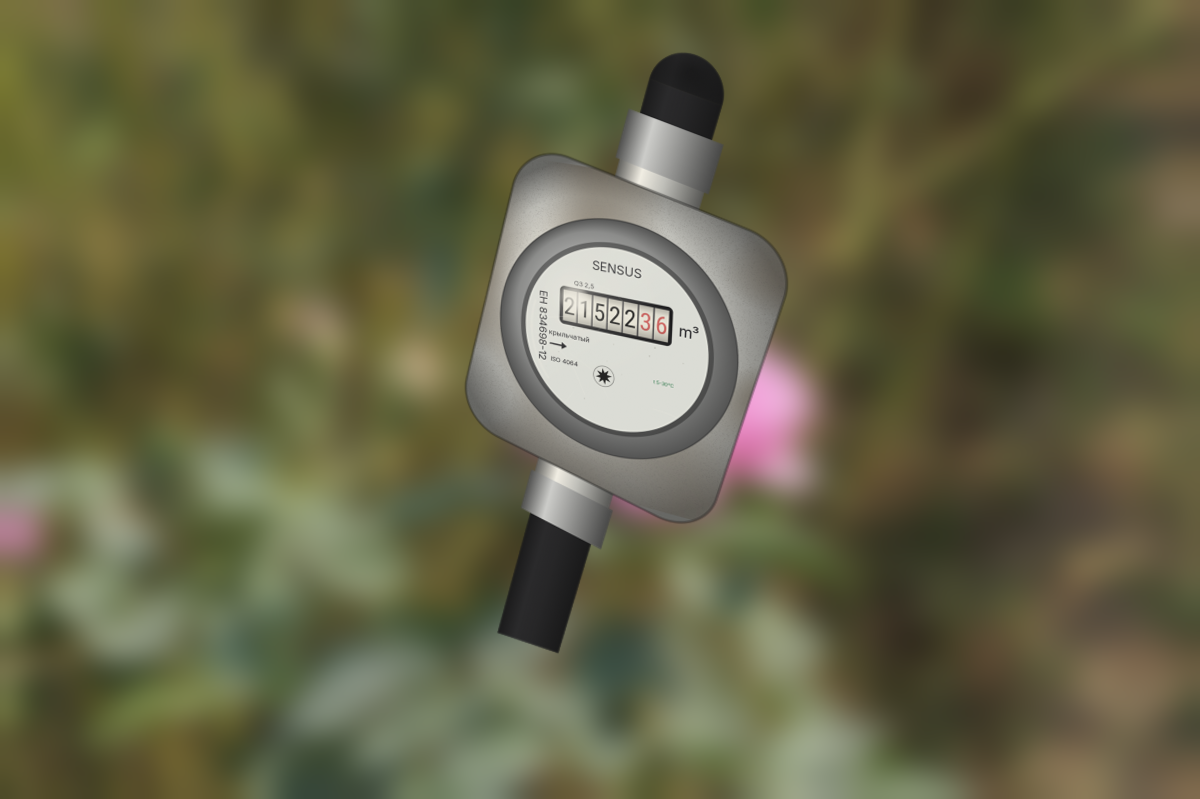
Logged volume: 21522.36 m³
